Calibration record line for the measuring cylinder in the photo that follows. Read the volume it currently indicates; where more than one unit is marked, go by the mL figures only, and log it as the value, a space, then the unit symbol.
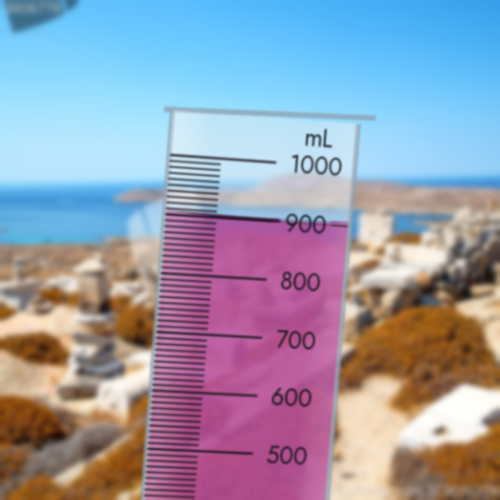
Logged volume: 900 mL
